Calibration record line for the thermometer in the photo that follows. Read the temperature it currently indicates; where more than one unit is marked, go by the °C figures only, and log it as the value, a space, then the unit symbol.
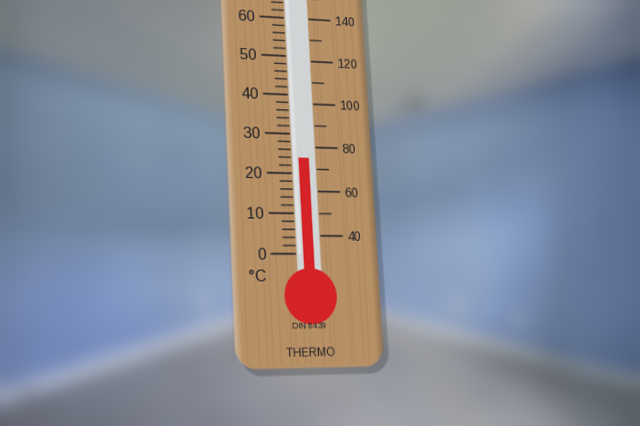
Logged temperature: 24 °C
